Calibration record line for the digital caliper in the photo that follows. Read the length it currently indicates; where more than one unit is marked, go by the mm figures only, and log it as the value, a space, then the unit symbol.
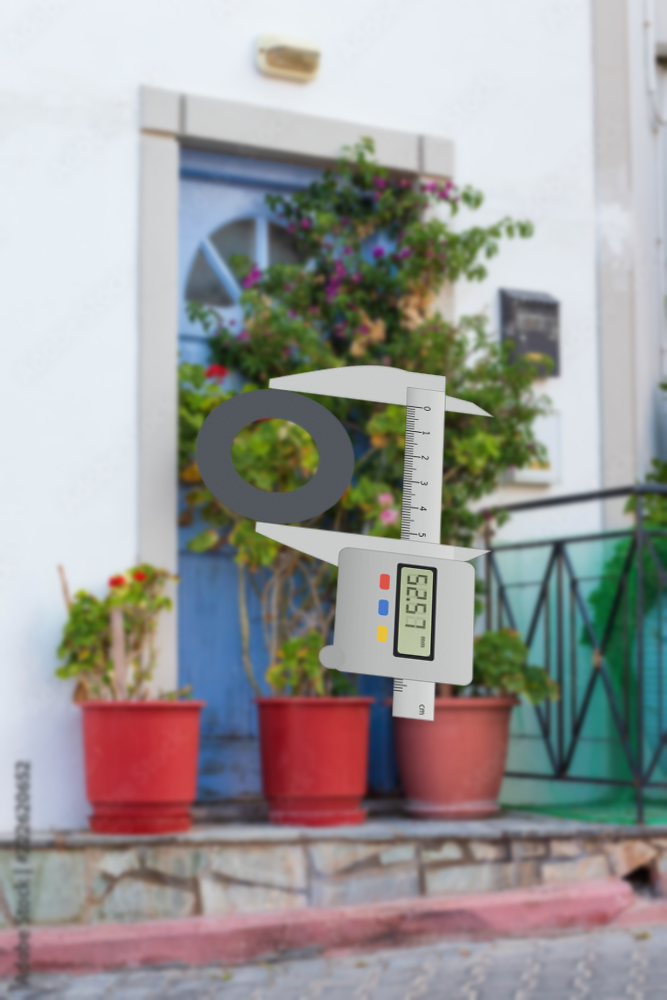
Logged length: 52.57 mm
